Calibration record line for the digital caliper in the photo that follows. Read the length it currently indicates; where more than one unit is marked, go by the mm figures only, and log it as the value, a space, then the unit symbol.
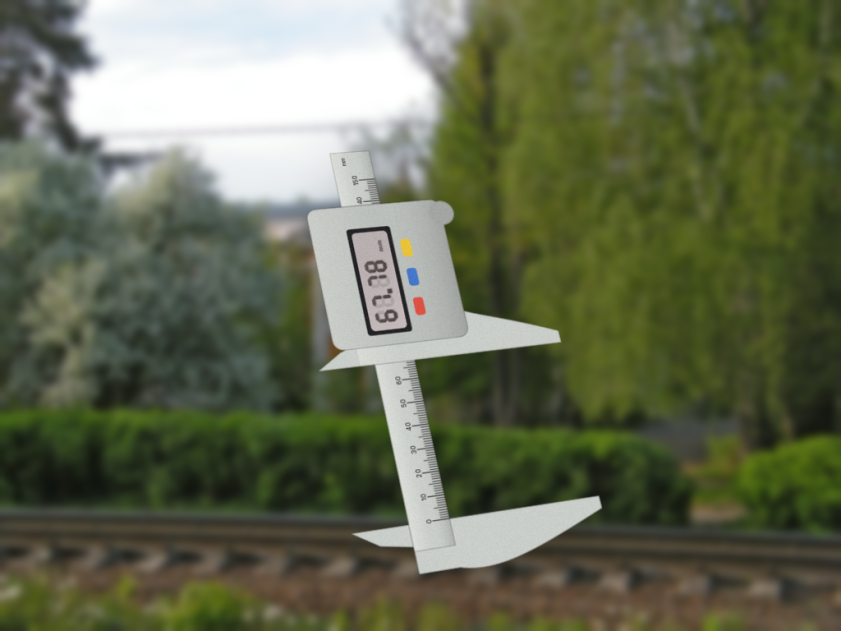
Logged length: 67.78 mm
